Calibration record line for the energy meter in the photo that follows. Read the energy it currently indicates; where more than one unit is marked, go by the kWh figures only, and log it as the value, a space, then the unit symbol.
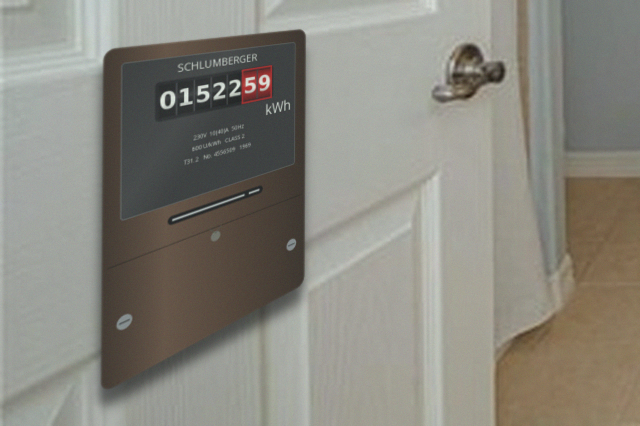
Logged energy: 1522.59 kWh
